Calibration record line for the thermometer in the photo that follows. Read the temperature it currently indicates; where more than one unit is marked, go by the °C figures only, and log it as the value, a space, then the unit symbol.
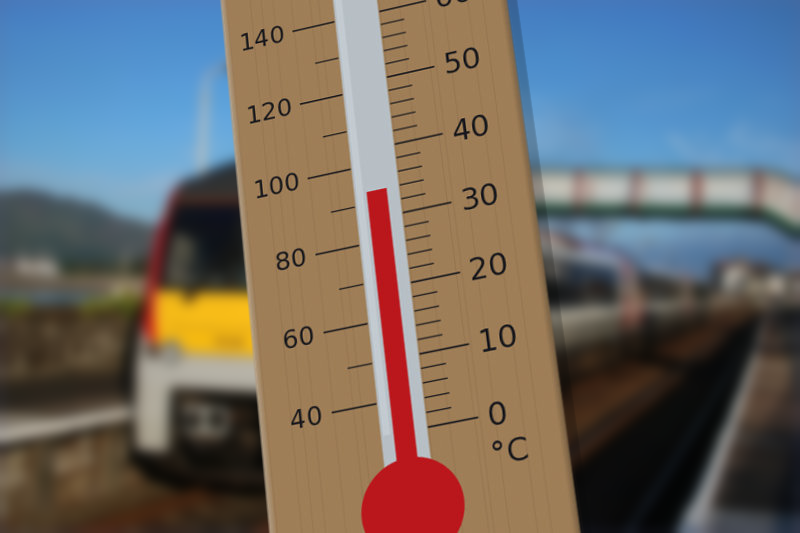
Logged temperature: 34 °C
